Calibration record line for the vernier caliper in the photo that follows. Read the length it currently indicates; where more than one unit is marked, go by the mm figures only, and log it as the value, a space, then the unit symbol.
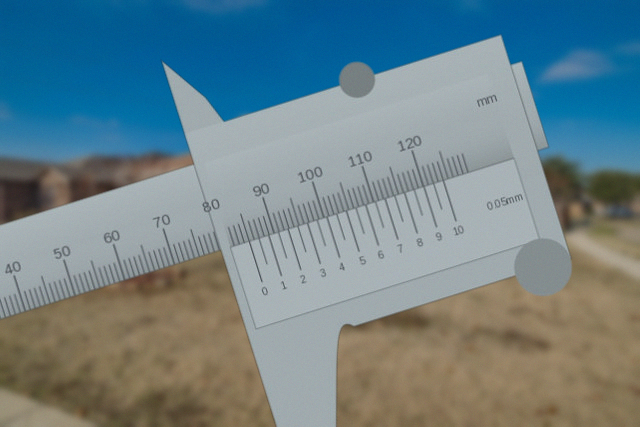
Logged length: 85.0 mm
